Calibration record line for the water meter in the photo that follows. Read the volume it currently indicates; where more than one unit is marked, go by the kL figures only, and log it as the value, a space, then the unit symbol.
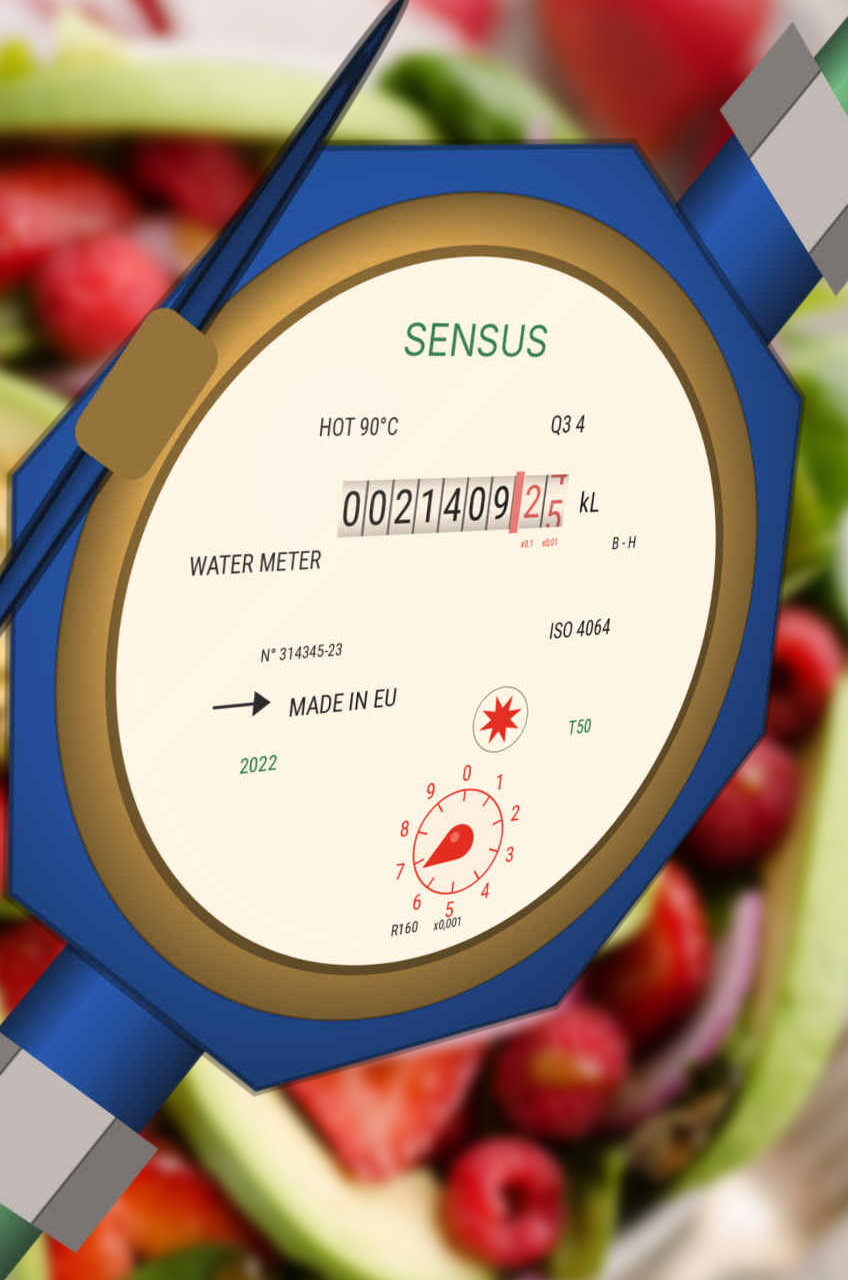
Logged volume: 21409.246 kL
